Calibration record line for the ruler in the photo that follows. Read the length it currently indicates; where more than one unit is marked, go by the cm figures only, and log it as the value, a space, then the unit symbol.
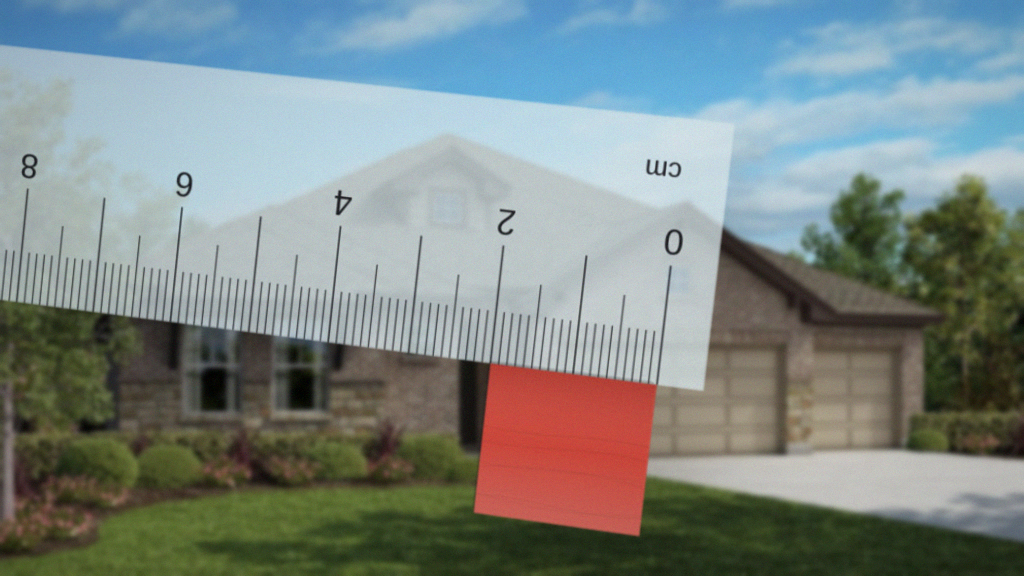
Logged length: 2 cm
